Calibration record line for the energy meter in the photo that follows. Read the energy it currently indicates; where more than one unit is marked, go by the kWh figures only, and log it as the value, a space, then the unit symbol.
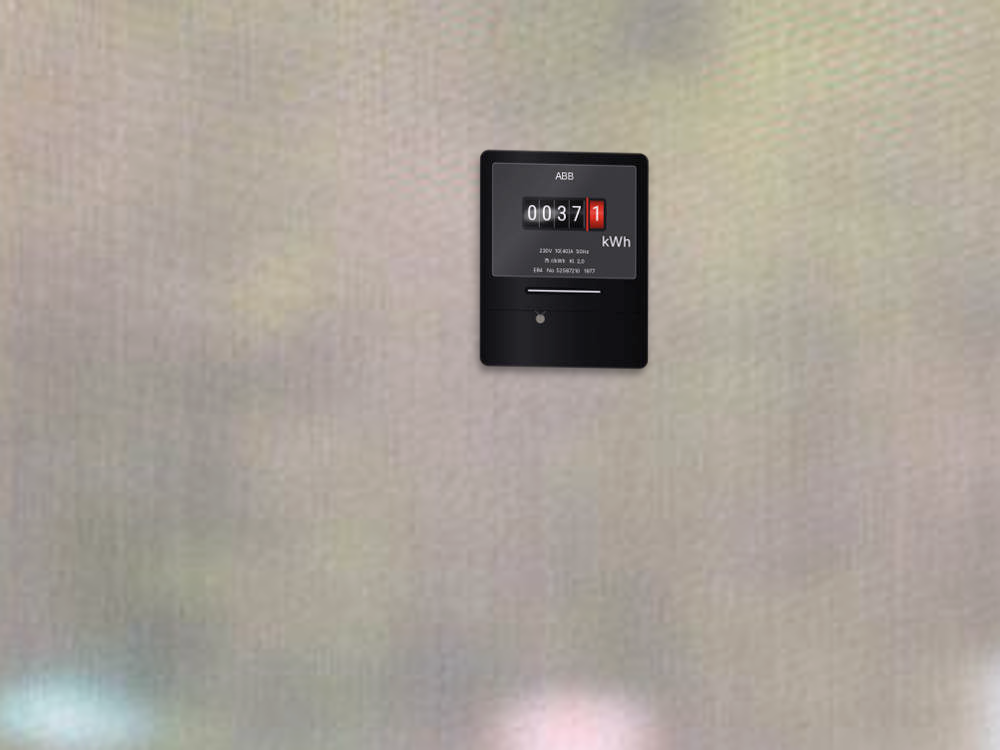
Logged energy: 37.1 kWh
